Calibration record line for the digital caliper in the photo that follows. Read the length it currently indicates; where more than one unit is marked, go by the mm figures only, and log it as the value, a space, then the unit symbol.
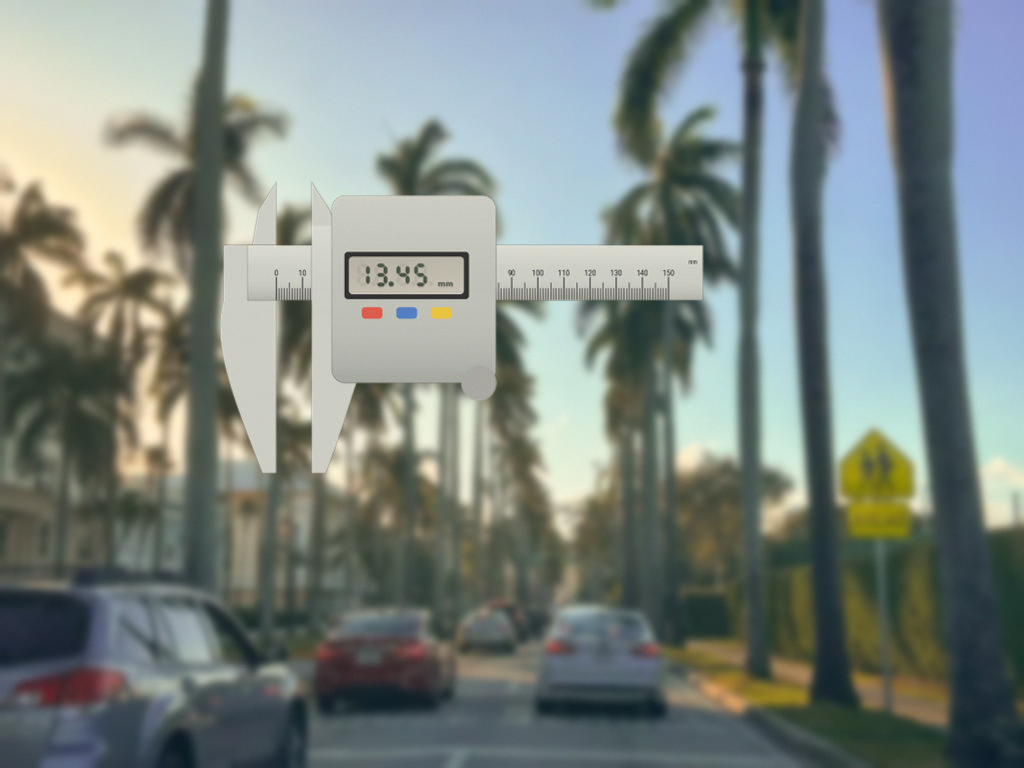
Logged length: 13.45 mm
